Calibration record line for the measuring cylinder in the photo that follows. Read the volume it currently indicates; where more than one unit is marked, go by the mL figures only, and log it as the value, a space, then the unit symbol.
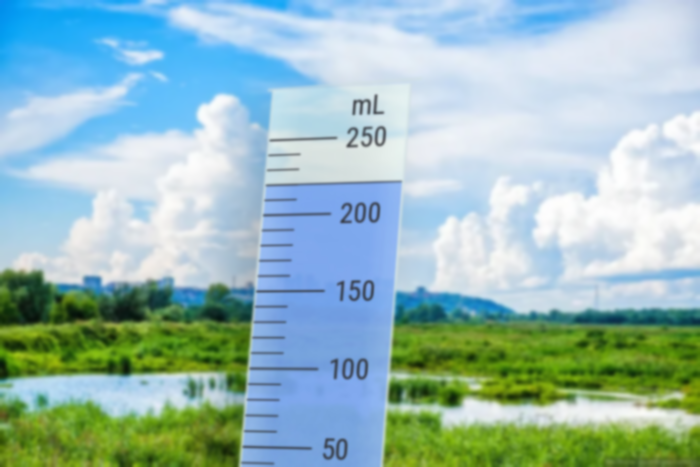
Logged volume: 220 mL
